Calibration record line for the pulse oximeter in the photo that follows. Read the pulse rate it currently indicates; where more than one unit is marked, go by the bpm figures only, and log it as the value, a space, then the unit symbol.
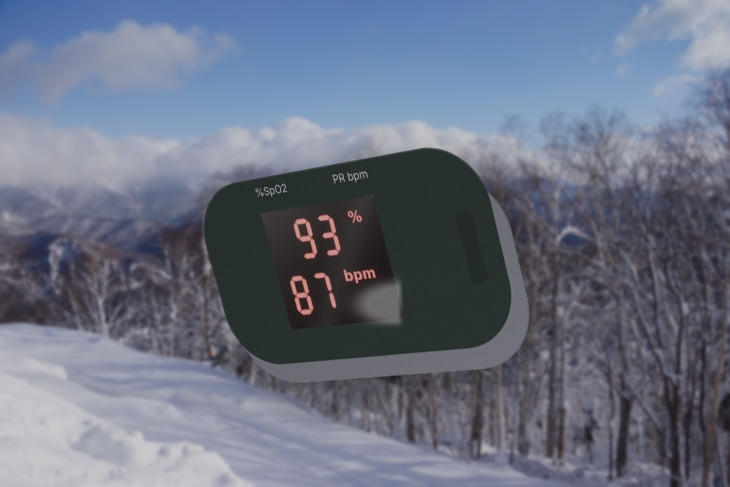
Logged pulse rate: 87 bpm
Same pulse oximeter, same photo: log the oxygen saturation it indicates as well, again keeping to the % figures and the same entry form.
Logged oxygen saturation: 93 %
